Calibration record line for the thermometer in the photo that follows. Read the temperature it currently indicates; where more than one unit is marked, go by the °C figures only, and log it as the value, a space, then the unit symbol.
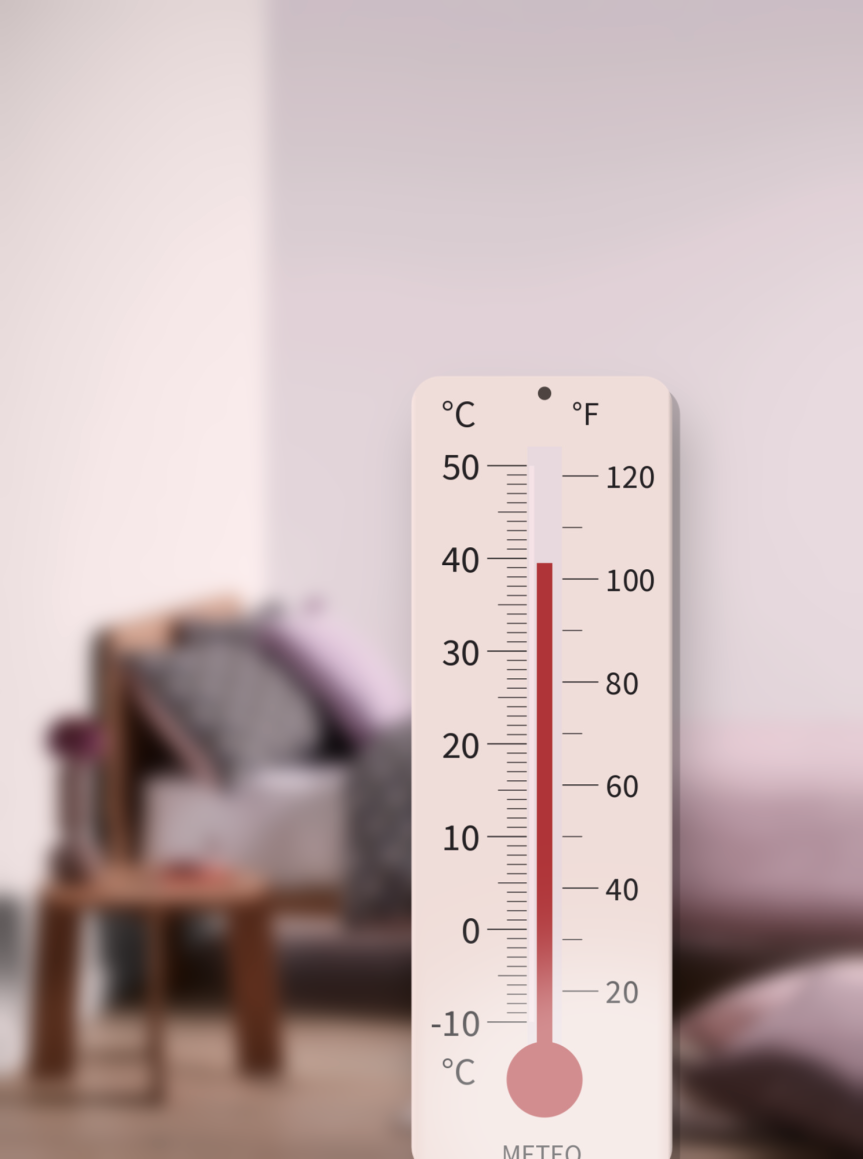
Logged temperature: 39.5 °C
